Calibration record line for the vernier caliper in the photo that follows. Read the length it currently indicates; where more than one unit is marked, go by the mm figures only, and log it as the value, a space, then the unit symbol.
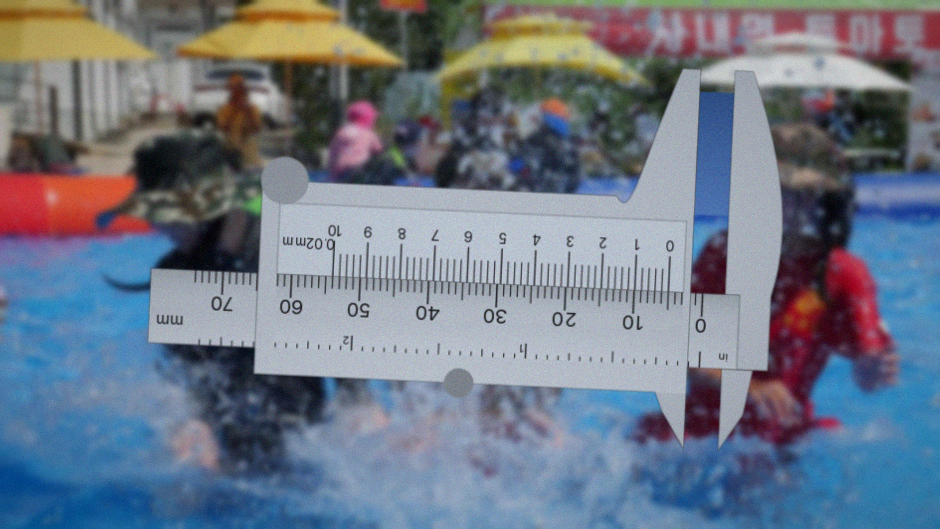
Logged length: 5.0 mm
